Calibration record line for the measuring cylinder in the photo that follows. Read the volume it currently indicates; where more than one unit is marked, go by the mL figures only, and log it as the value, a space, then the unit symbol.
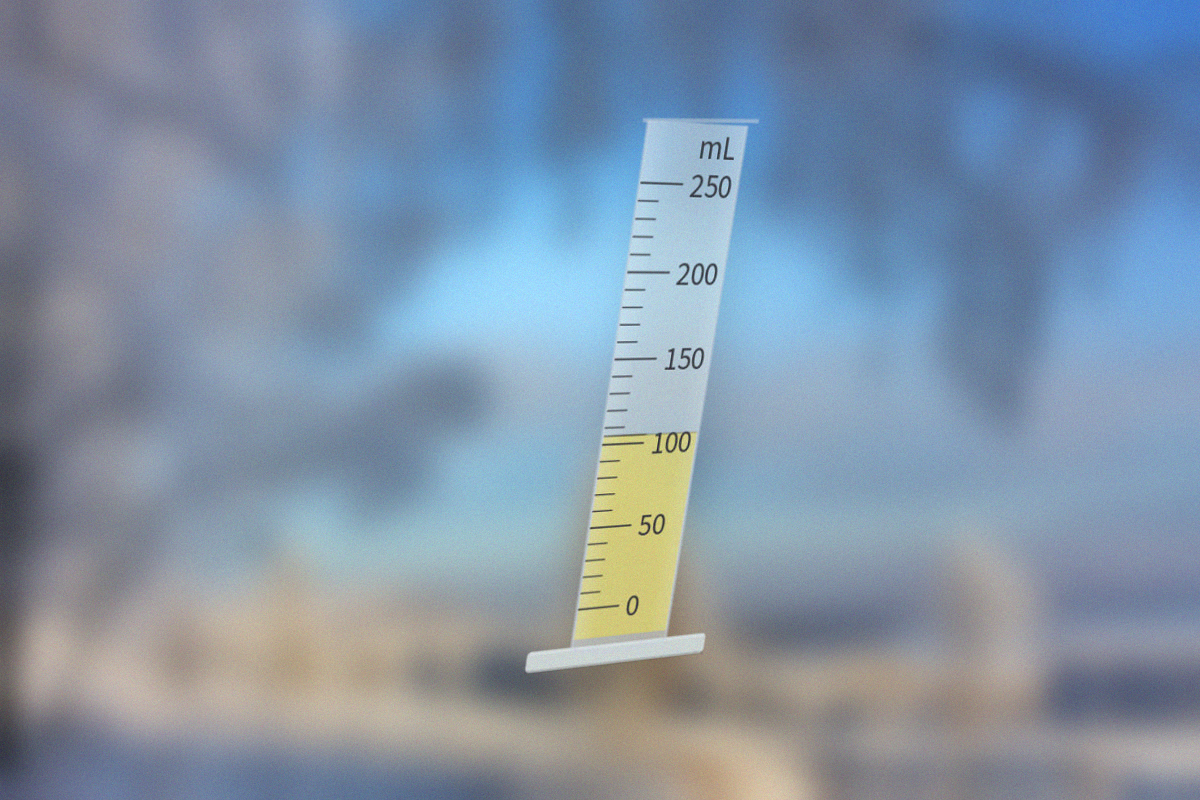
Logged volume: 105 mL
